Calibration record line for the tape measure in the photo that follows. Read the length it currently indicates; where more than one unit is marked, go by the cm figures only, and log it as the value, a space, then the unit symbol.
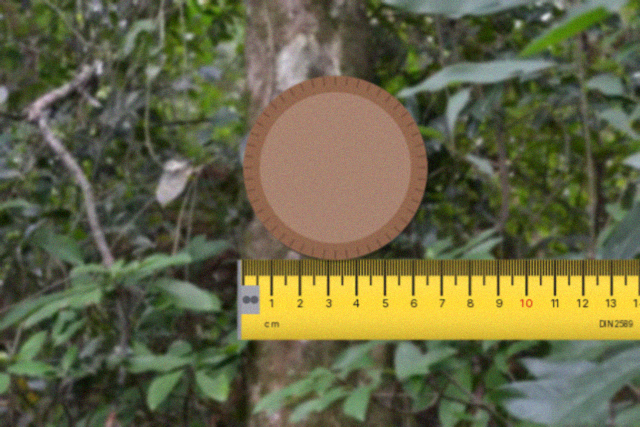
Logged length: 6.5 cm
